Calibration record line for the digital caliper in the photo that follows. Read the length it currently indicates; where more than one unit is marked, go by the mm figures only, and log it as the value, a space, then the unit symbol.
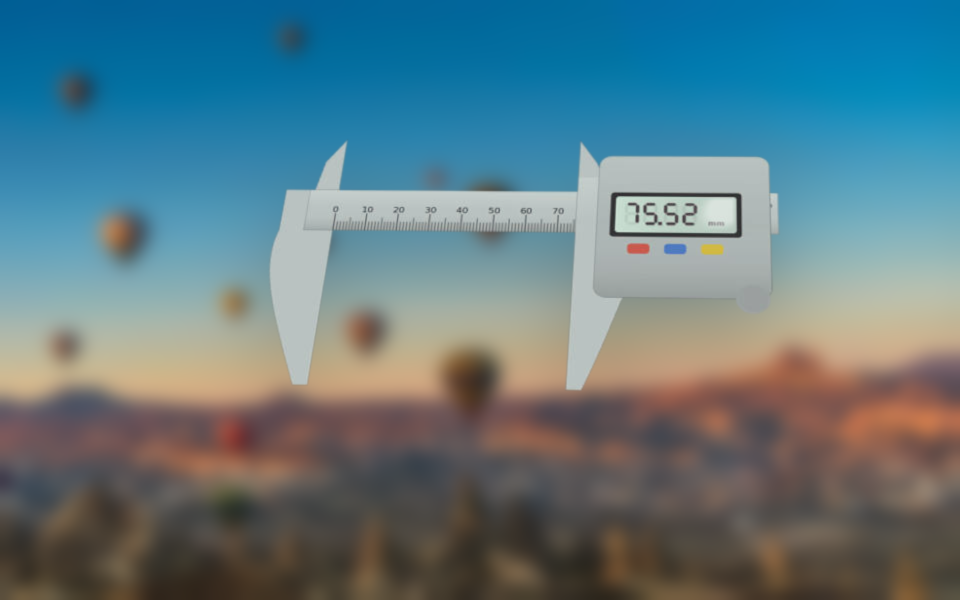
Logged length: 75.52 mm
